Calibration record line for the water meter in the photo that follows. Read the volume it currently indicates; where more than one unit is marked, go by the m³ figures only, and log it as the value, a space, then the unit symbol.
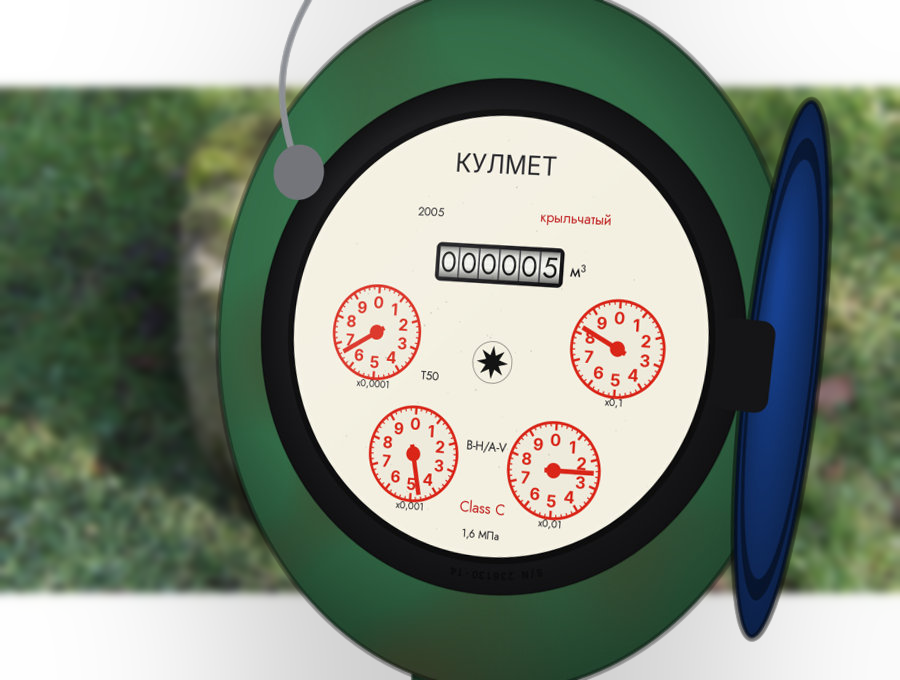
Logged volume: 5.8246 m³
